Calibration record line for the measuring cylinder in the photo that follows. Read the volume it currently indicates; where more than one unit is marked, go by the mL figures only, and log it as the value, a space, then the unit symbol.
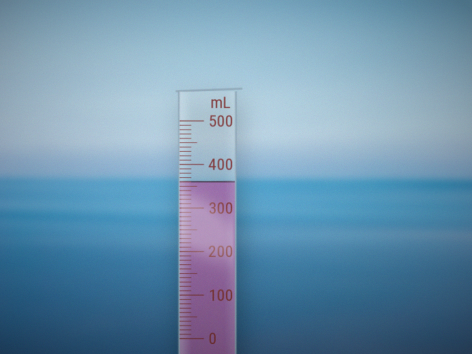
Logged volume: 360 mL
